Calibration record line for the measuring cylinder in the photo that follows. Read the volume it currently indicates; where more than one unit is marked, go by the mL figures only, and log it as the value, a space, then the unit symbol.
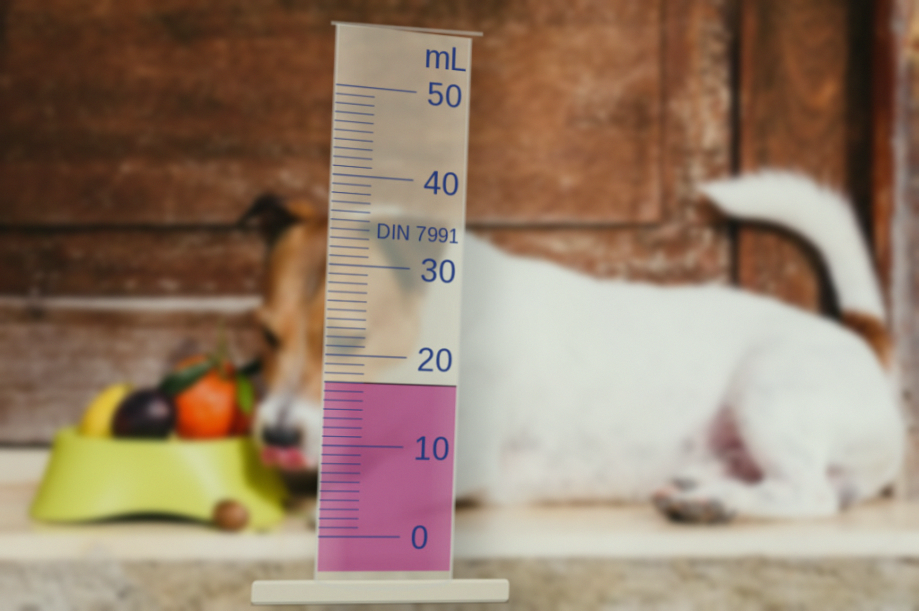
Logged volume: 17 mL
